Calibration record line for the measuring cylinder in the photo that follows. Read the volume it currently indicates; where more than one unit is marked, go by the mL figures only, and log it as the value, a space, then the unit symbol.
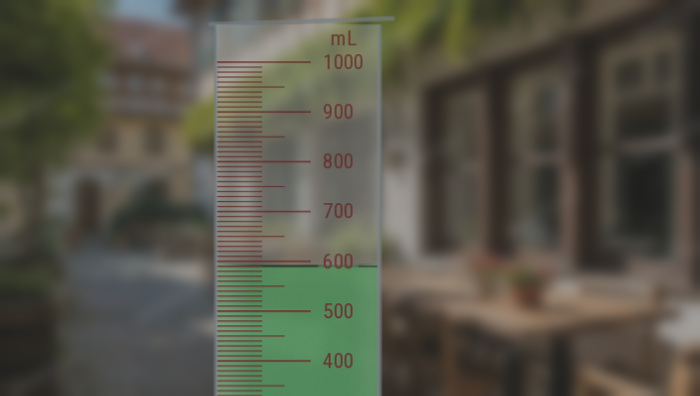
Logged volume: 590 mL
